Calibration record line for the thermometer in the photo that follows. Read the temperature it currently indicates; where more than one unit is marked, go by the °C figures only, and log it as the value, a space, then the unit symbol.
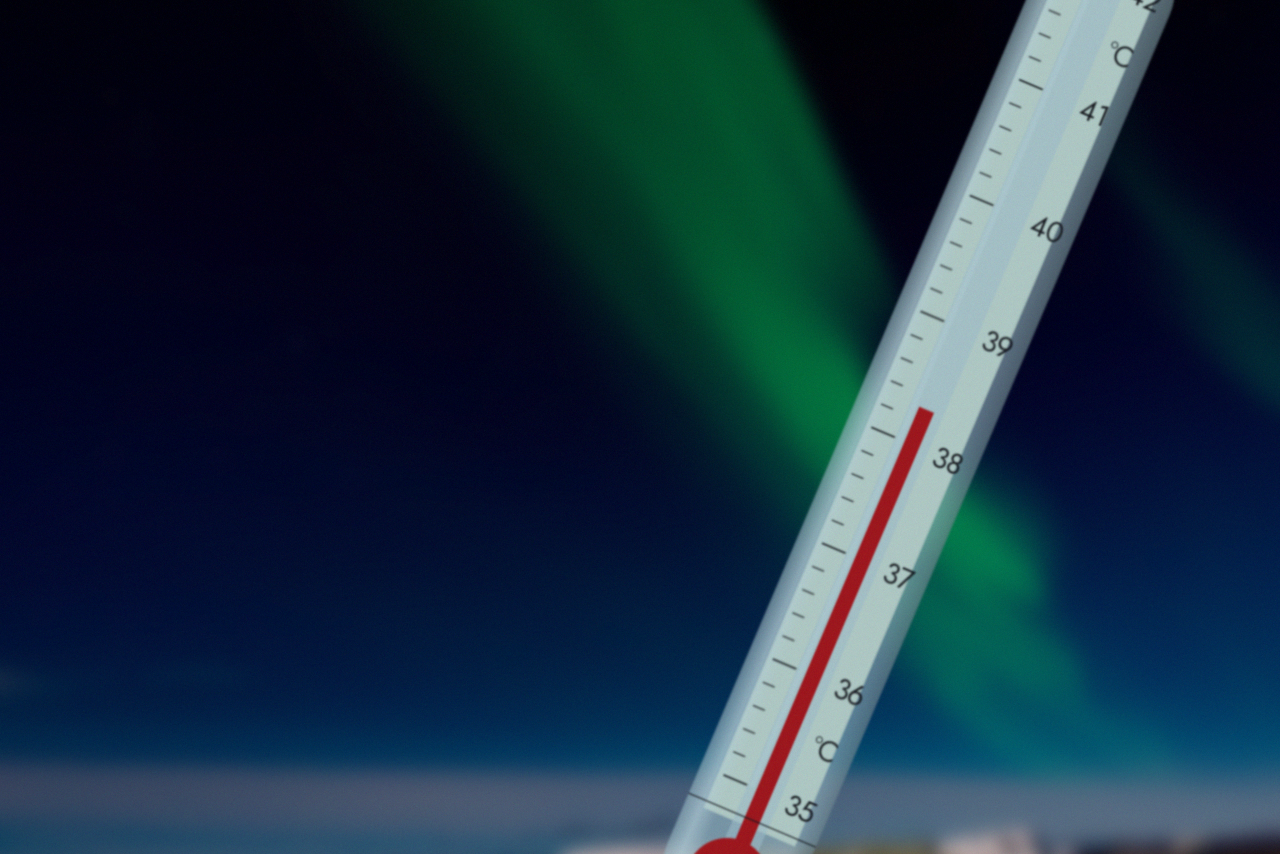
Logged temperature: 38.3 °C
